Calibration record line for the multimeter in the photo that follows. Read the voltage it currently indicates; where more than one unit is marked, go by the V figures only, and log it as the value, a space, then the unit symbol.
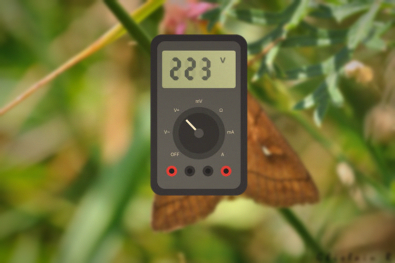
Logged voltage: 223 V
